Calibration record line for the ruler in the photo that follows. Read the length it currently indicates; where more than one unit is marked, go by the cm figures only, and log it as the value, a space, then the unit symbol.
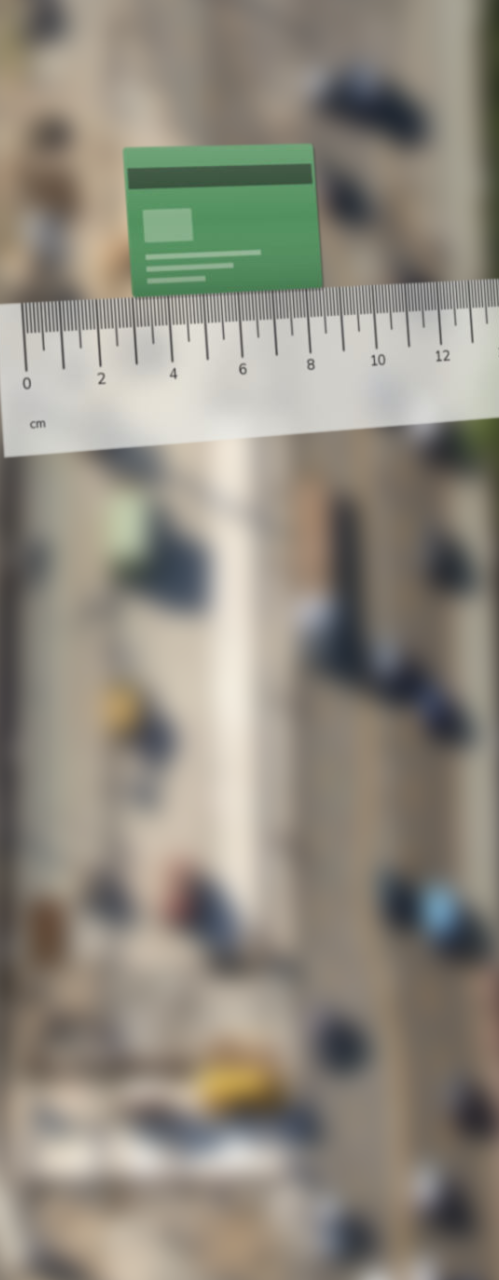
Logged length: 5.5 cm
